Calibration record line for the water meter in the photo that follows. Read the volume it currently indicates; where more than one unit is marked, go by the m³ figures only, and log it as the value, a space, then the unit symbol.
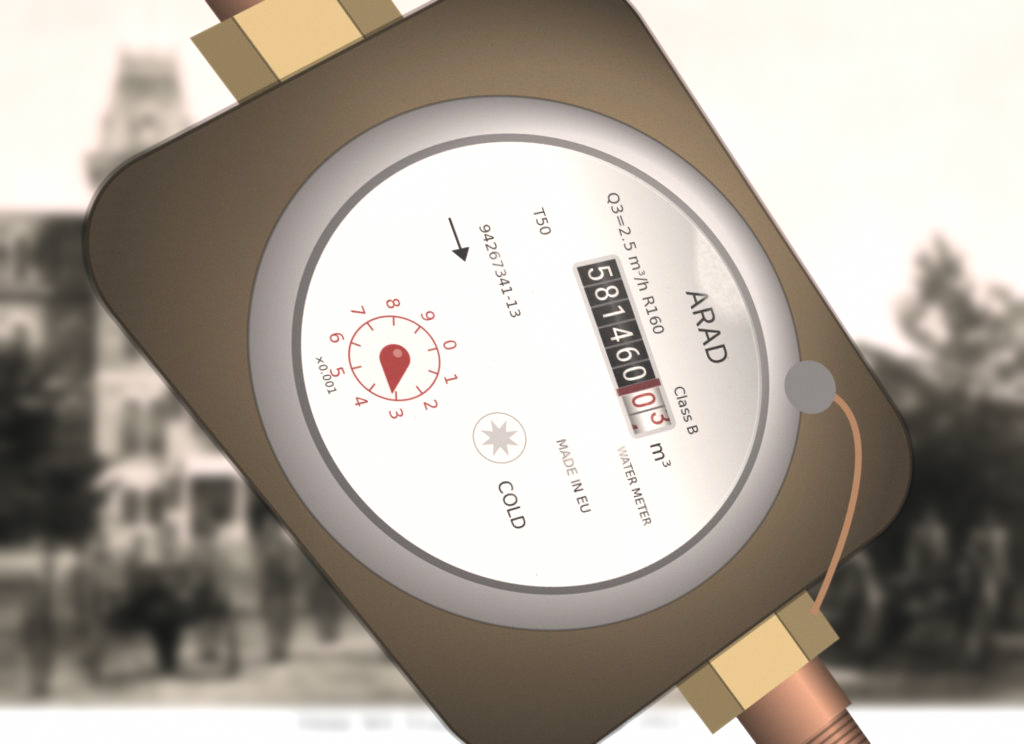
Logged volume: 581460.033 m³
